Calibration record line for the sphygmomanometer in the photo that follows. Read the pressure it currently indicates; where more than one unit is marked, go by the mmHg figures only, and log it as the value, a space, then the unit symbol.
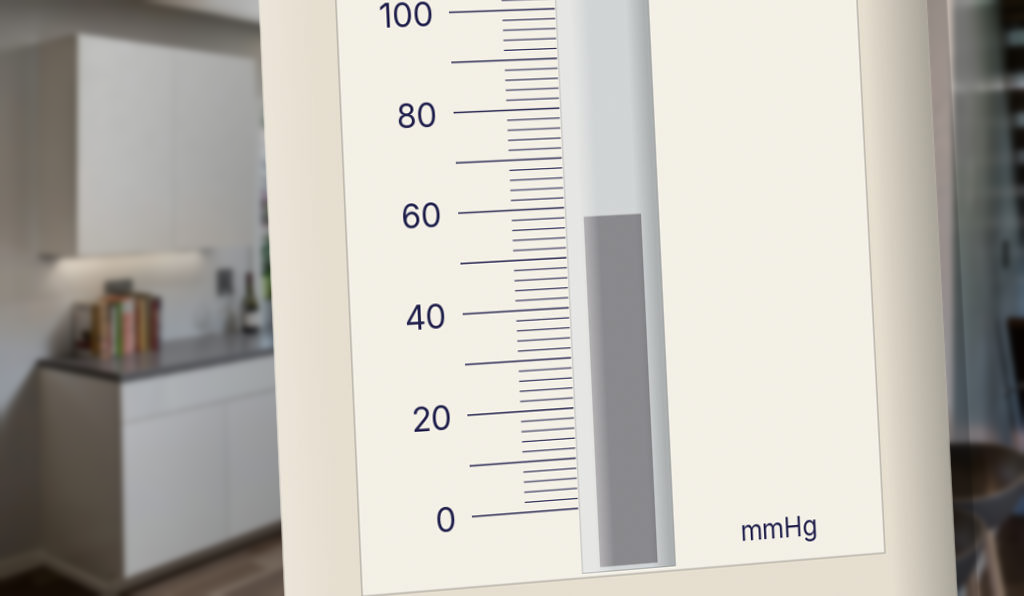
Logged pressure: 58 mmHg
